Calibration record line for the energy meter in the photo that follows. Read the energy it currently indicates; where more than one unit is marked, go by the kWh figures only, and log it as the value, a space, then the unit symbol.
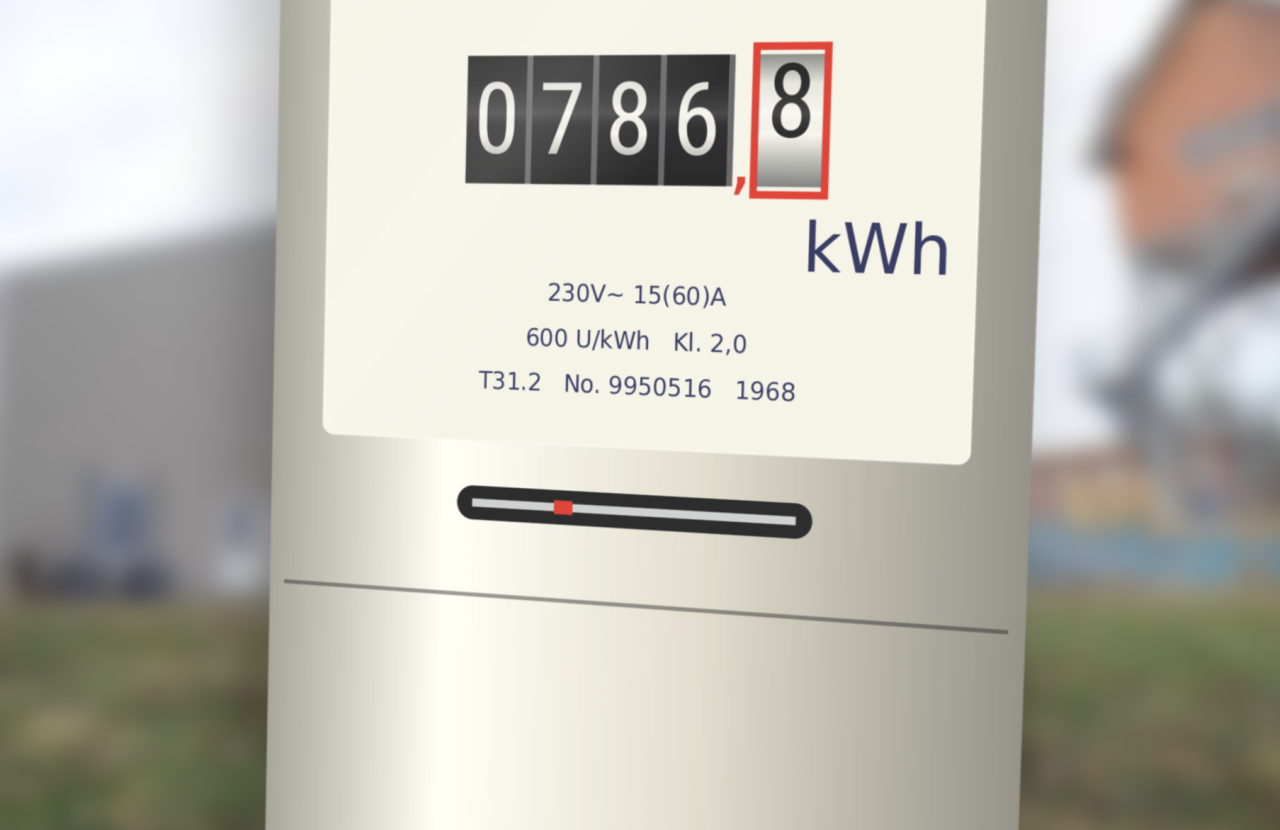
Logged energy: 786.8 kWh
